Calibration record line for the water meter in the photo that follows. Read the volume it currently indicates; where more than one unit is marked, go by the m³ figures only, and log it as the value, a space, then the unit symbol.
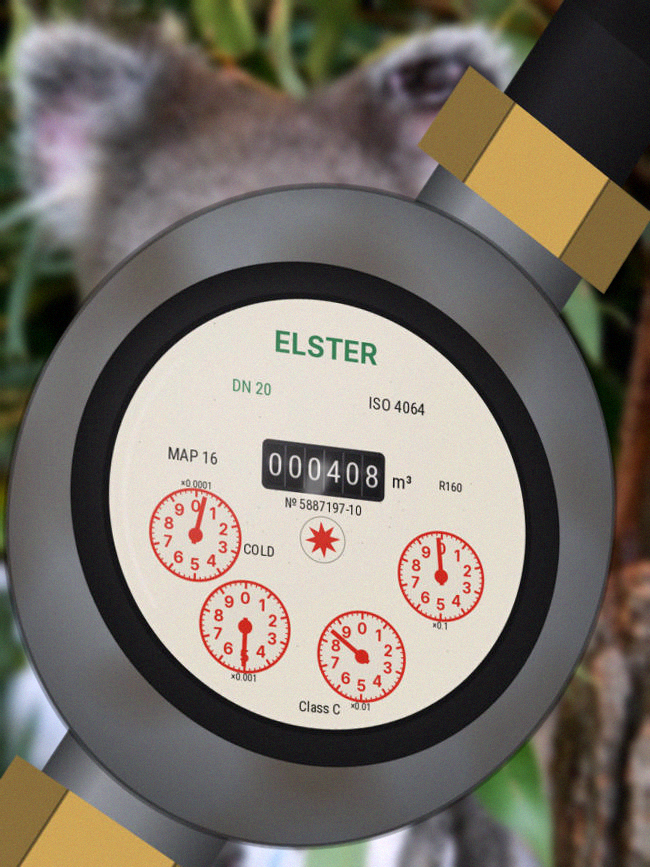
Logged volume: 407.9850 m³
